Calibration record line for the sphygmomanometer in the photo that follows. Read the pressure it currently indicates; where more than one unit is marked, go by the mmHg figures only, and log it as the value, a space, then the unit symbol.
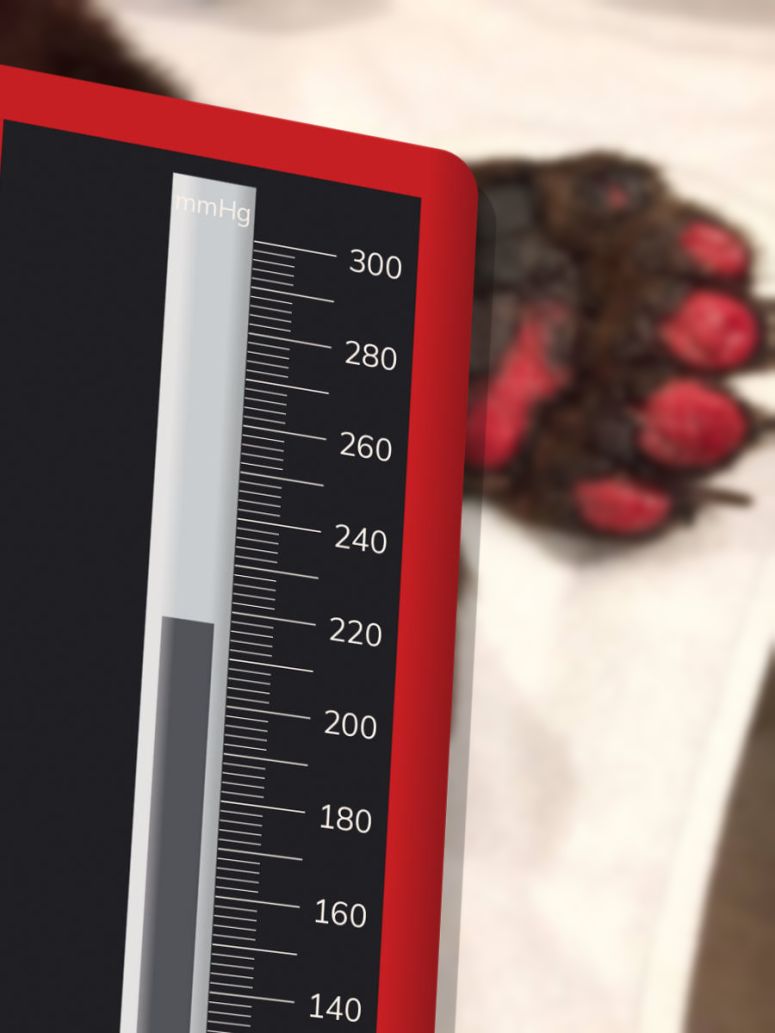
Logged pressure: 217 mmHg
